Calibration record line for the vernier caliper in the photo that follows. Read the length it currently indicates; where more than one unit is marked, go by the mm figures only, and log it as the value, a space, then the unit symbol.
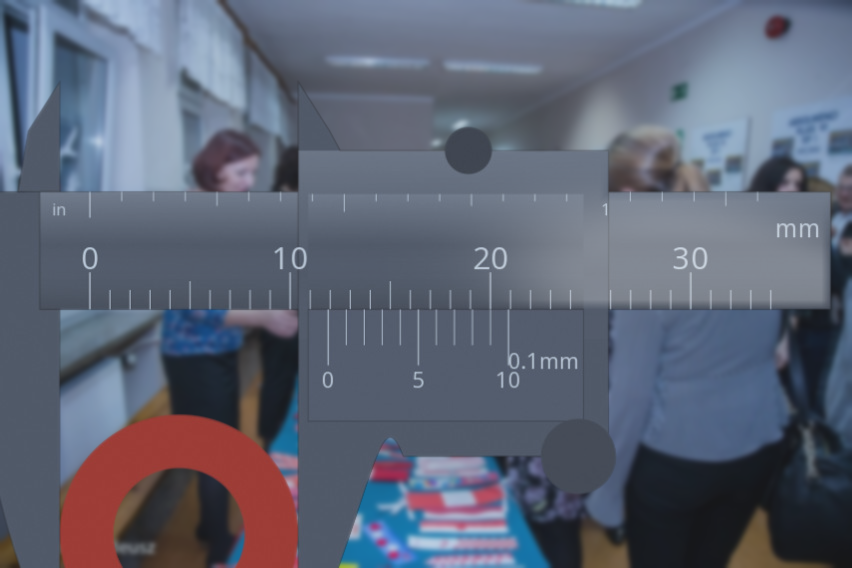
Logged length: 11.9 mm
